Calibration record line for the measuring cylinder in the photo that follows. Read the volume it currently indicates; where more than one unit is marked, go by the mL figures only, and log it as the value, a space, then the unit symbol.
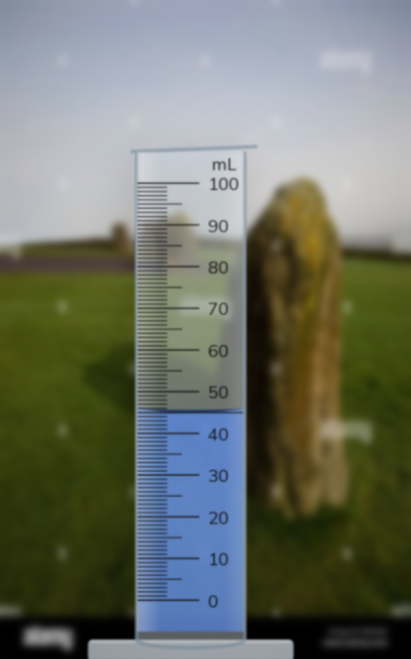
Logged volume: 45 mL
